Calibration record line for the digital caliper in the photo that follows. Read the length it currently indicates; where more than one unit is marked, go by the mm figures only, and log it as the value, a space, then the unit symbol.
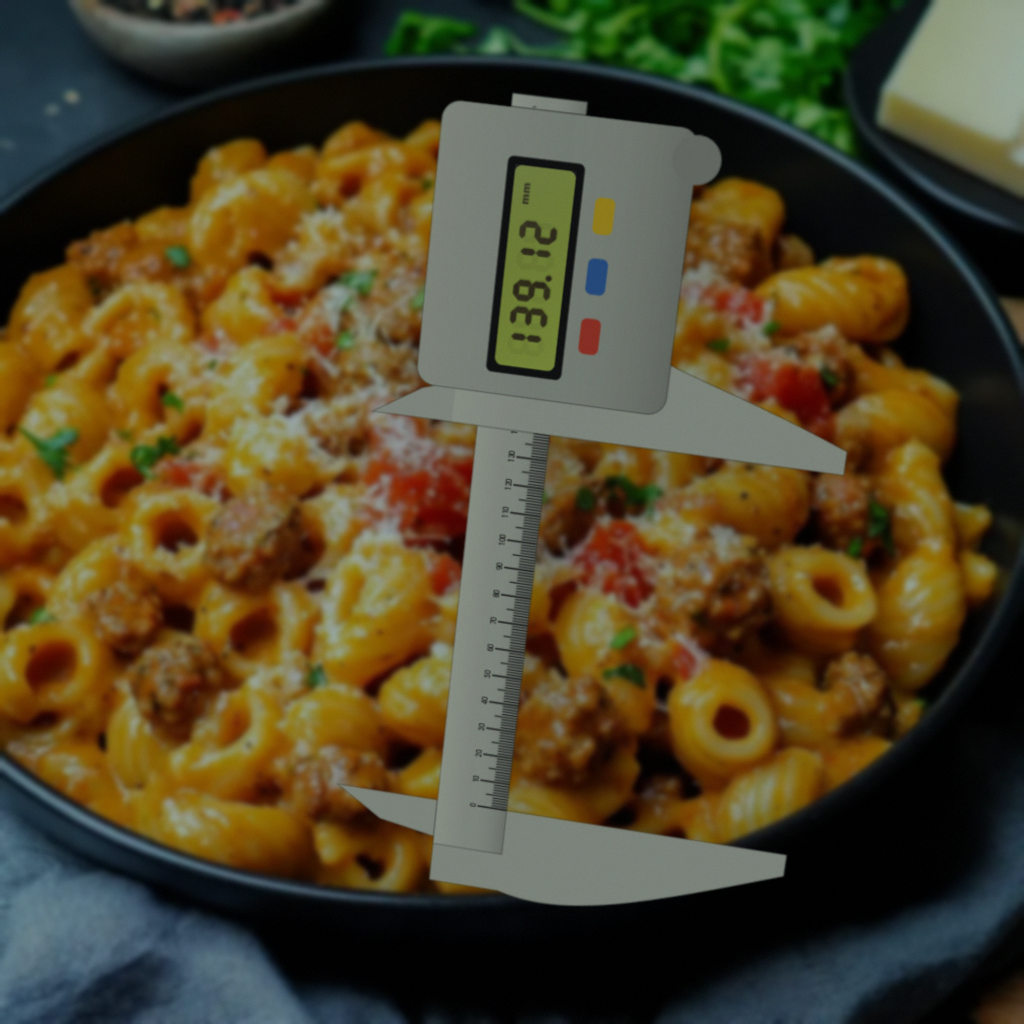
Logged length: 139.12 mm
